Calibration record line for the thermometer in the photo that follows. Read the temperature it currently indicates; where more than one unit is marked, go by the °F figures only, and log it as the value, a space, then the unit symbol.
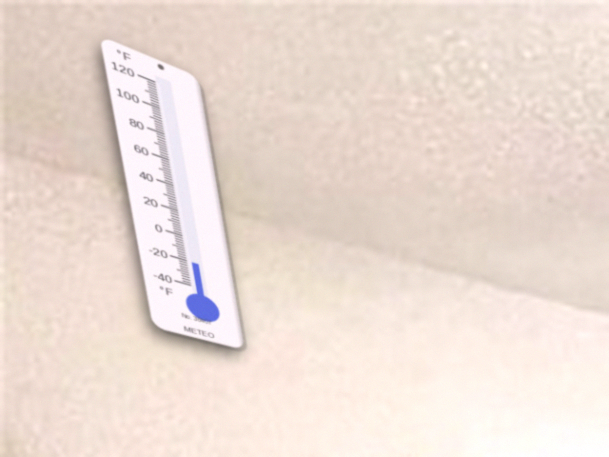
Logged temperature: -20 °F
